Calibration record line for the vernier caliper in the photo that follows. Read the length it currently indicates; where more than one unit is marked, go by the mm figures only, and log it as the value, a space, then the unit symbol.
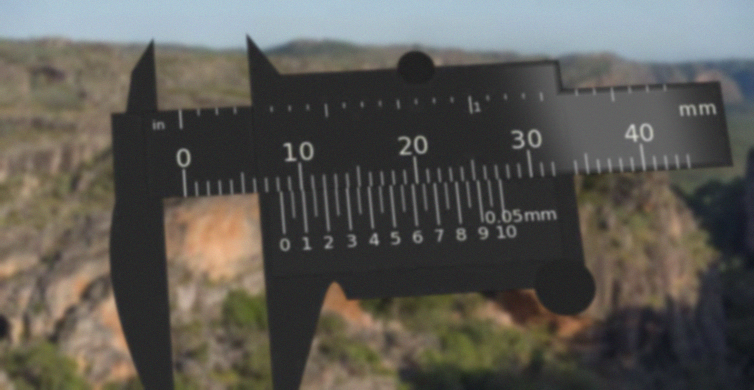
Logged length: 8.2 mm
